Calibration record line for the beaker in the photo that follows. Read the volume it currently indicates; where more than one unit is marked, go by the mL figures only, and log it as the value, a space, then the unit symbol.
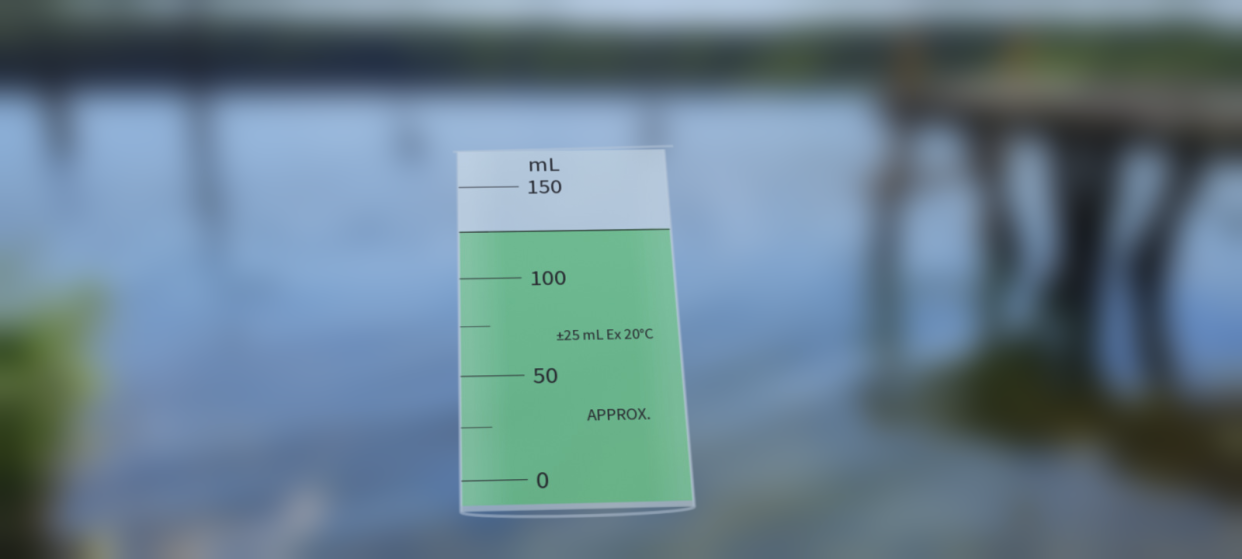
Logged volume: 125 mL
